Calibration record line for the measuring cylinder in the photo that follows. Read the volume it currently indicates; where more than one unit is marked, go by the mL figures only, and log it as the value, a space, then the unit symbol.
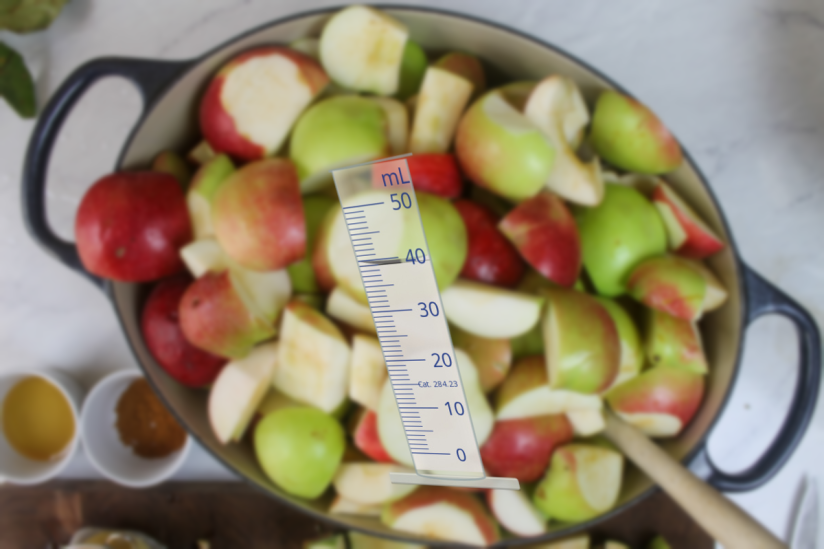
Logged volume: 39 mL
